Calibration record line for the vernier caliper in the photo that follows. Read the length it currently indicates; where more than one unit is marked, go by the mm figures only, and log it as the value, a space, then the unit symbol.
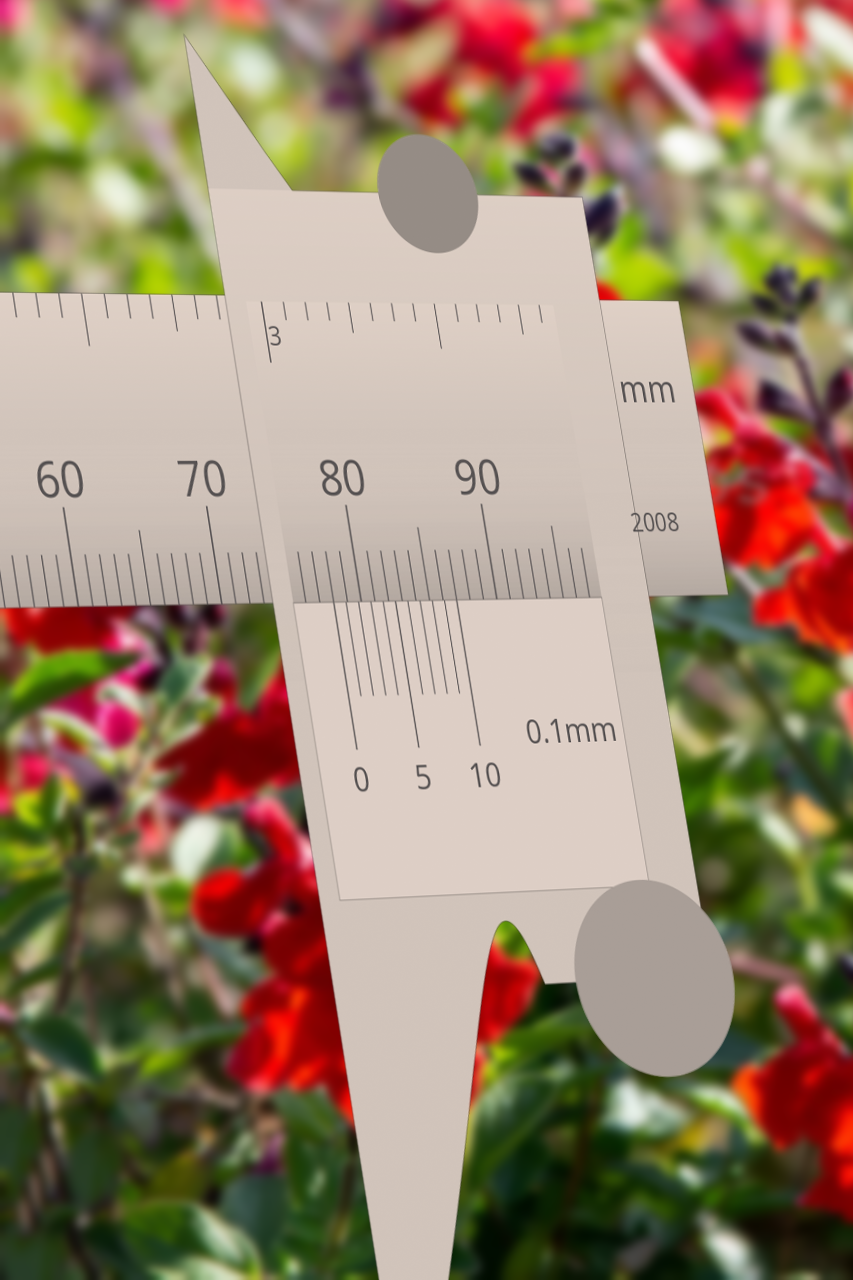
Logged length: 78.0 mm
